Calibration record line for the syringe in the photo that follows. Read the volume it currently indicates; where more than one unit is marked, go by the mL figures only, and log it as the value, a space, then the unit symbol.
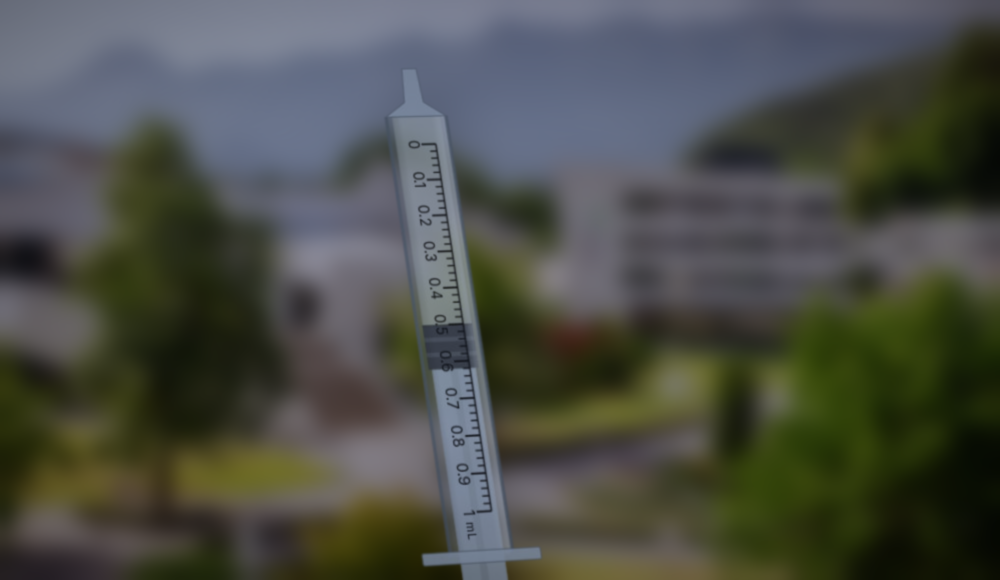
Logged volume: 0.5 mL
